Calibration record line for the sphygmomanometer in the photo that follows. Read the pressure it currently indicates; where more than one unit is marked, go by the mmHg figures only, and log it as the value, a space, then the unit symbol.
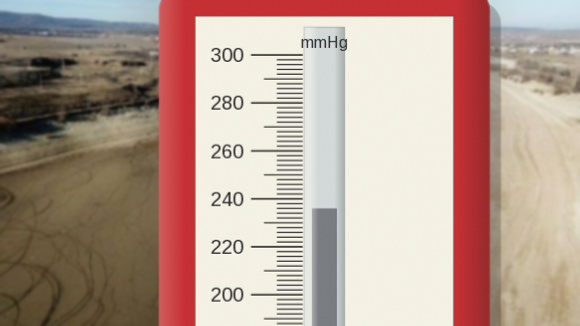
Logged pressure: 236 mmHg
